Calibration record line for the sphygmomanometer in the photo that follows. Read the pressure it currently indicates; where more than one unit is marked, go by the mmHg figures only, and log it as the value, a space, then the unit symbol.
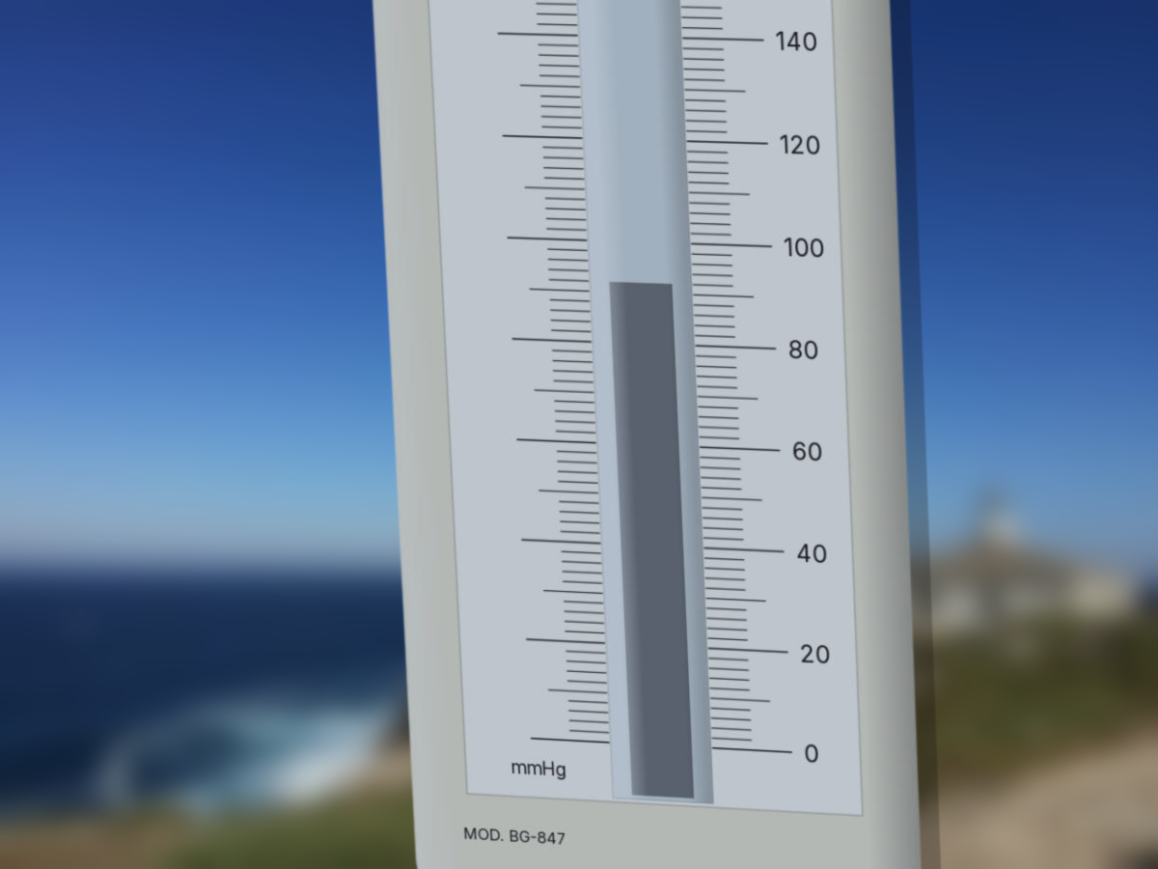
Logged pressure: 92 mmHg
